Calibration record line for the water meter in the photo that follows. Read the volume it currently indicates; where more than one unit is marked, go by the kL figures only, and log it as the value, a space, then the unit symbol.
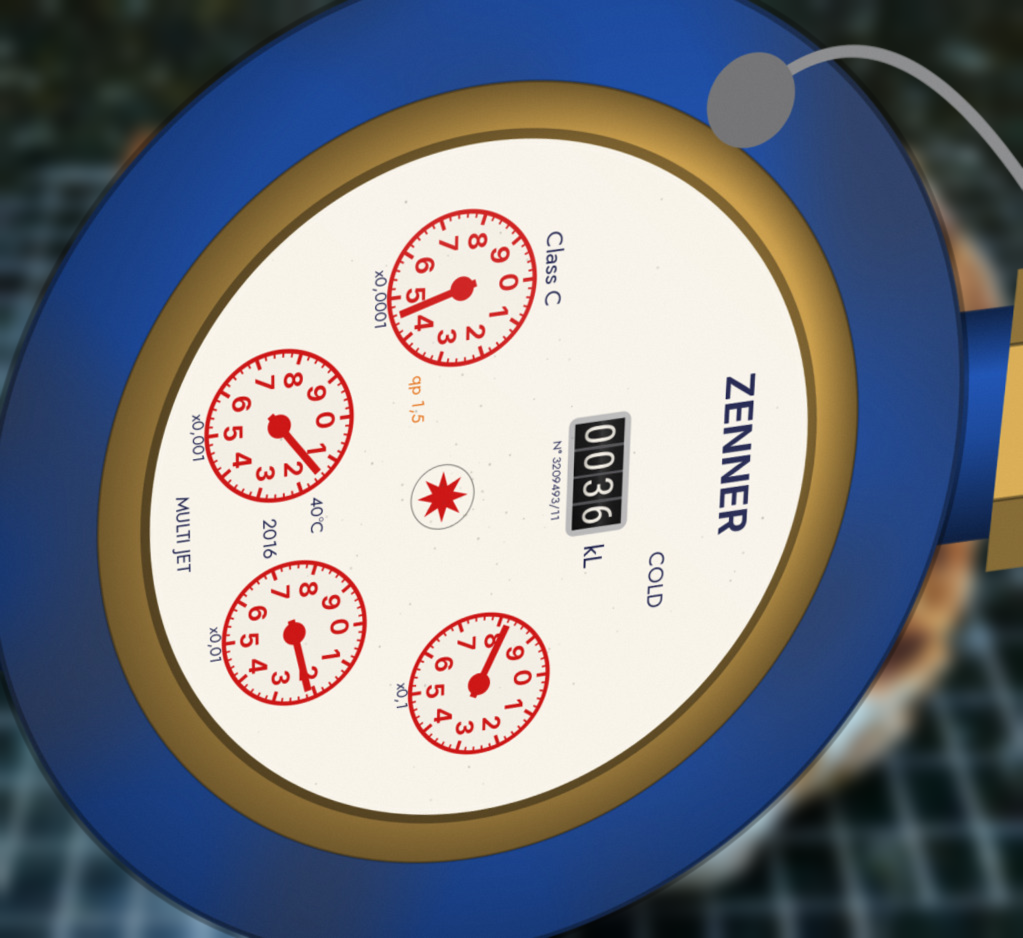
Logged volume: 36.8214 kL
